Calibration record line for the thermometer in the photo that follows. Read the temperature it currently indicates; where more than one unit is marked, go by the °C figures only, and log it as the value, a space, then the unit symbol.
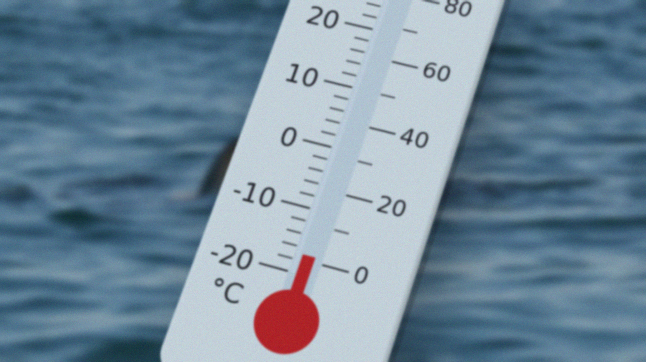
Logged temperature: -17 °C
